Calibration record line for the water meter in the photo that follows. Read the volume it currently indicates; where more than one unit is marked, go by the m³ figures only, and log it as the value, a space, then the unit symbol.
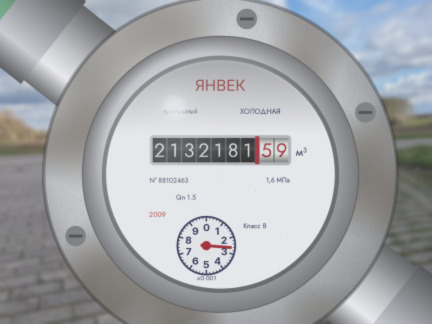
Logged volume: 2132181.592 m³
